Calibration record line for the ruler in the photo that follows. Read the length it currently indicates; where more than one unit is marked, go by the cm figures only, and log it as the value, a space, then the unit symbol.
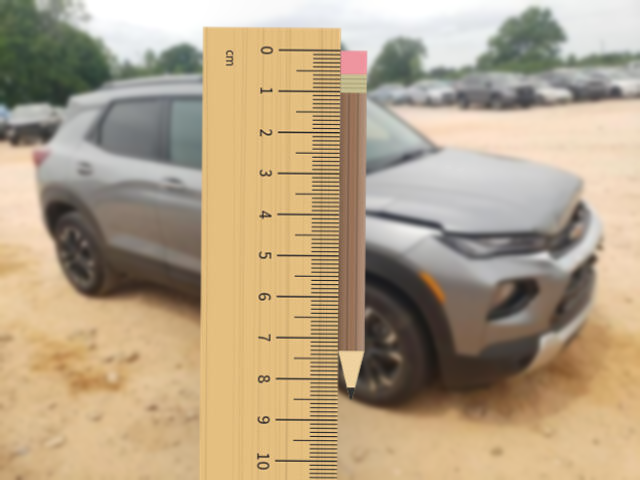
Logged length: 8.5 cm
